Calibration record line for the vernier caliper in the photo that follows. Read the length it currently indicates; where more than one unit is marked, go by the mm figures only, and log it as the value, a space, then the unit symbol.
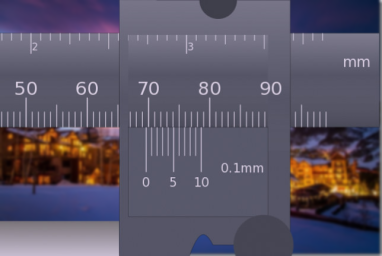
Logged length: 69.6 mm
